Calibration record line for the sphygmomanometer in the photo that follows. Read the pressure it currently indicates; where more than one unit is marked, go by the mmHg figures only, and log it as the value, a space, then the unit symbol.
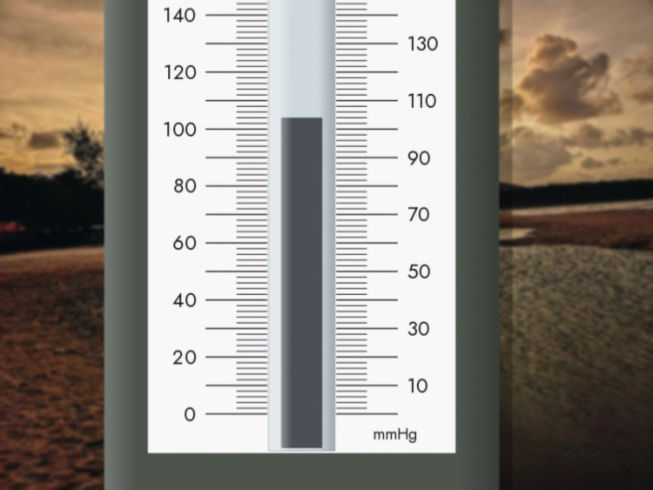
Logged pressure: 104 mmHg
